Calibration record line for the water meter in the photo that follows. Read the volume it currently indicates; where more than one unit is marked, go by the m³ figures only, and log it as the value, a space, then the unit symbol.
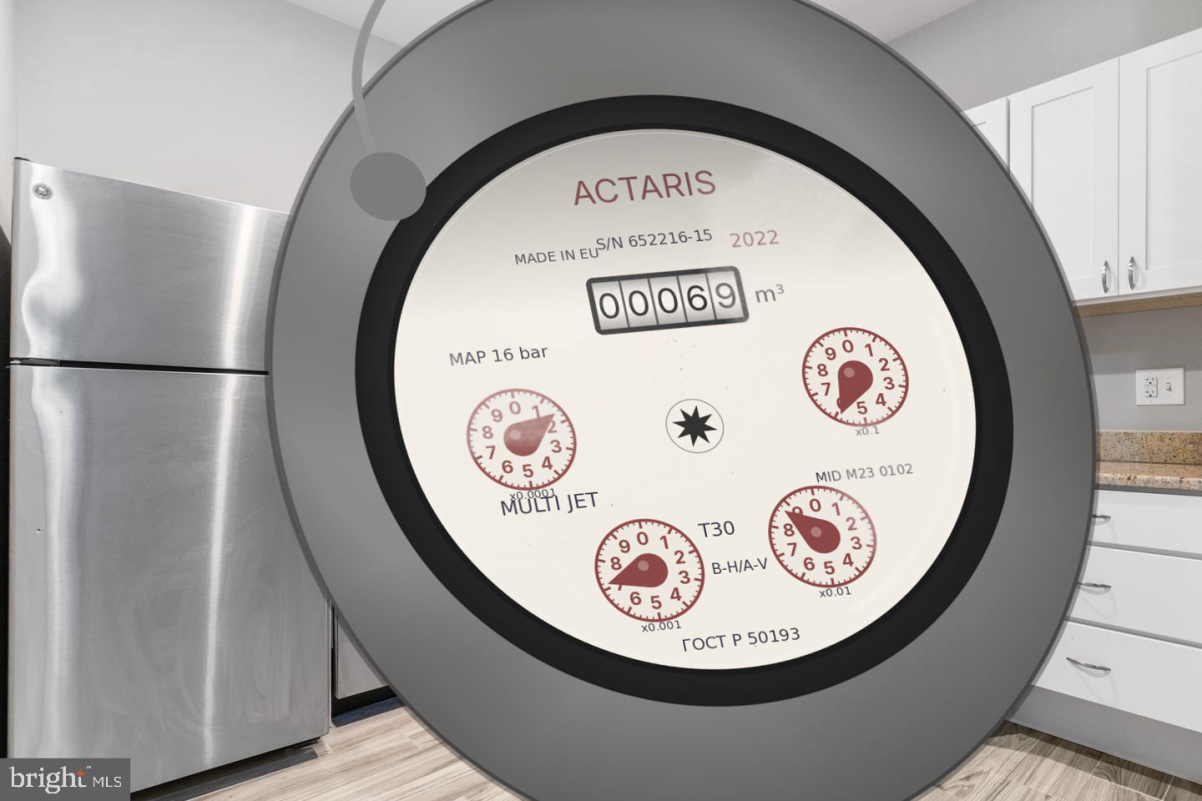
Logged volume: 69.5871 m³
